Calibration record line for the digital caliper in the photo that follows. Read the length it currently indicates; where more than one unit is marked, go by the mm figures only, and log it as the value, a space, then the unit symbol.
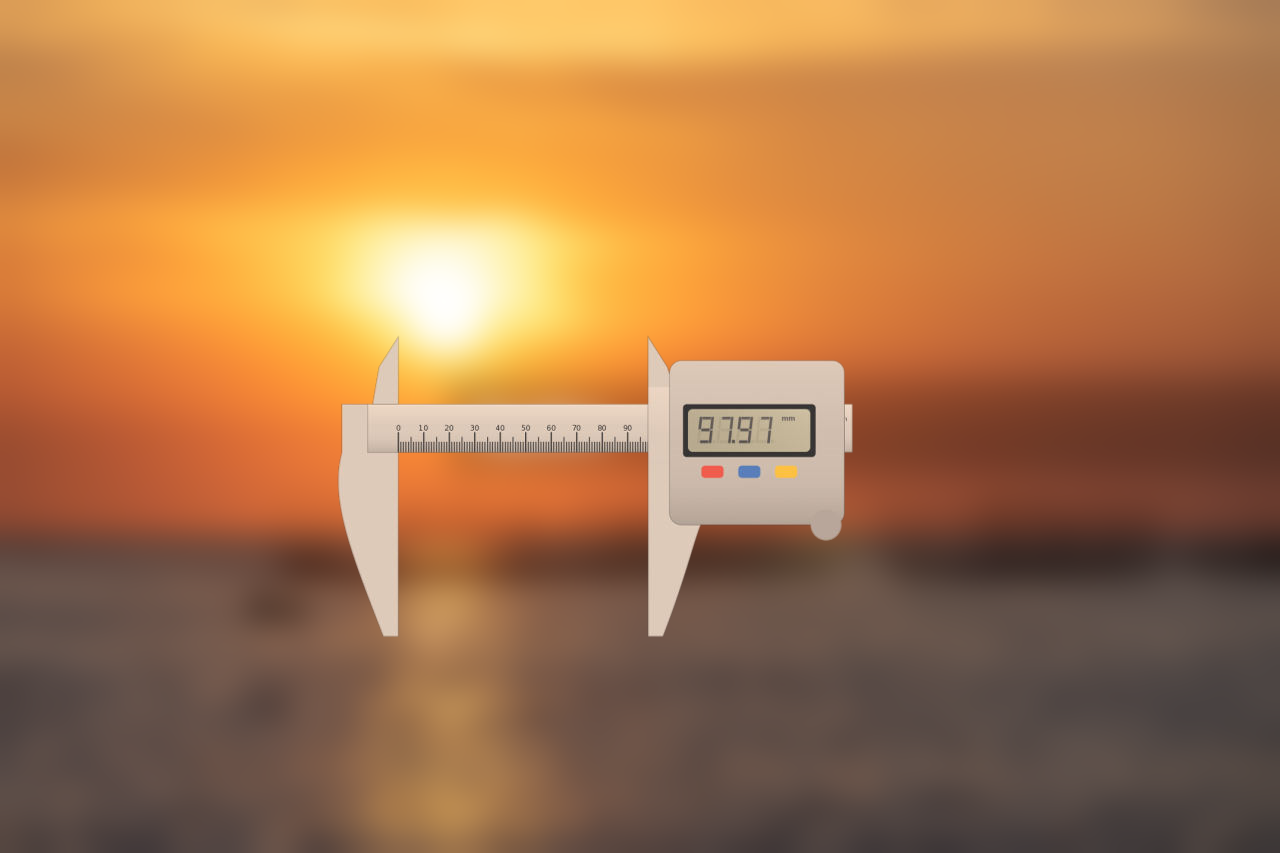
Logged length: 97.97 mm
